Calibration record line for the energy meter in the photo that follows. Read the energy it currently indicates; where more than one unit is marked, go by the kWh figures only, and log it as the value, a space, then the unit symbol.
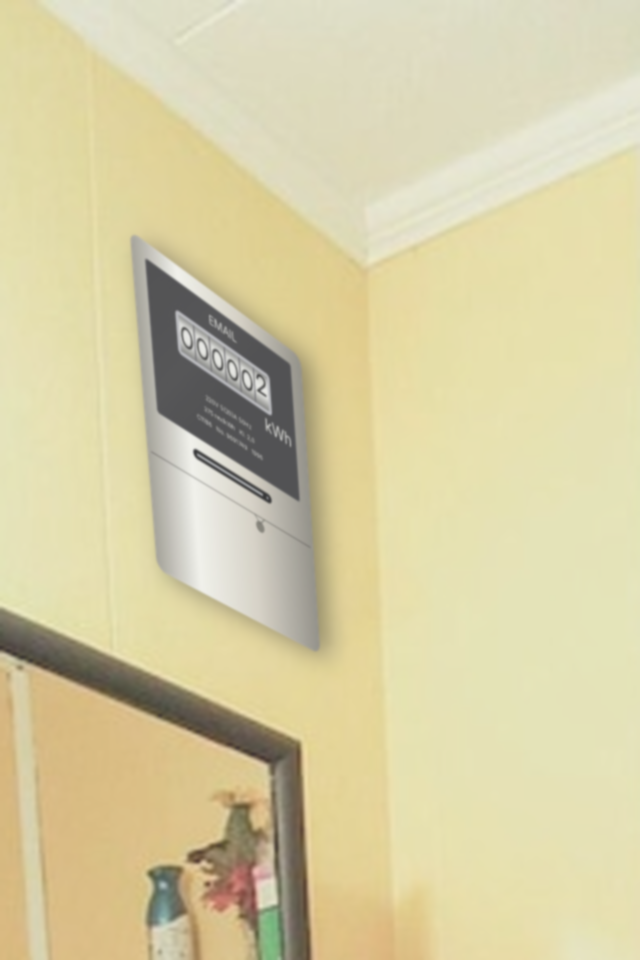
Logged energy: 2 kWh
